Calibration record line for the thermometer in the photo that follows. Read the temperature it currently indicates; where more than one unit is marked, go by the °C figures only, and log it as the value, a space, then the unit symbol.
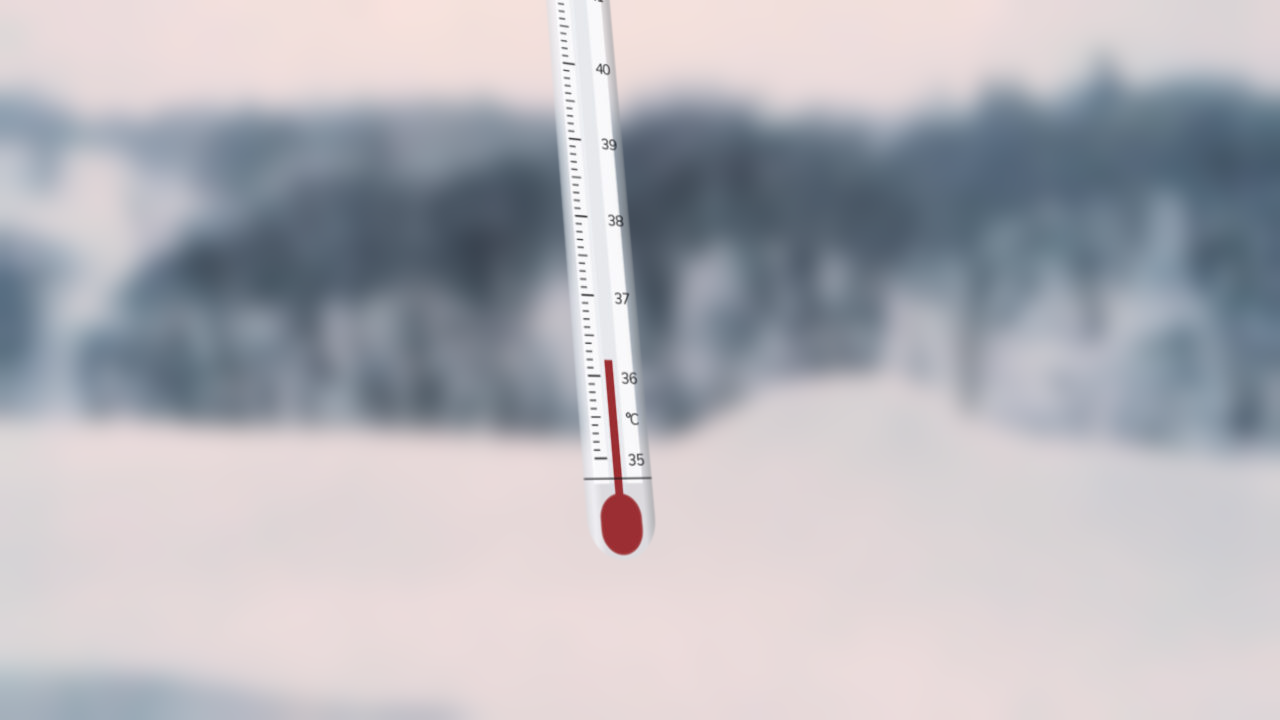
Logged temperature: 36.2 °C
